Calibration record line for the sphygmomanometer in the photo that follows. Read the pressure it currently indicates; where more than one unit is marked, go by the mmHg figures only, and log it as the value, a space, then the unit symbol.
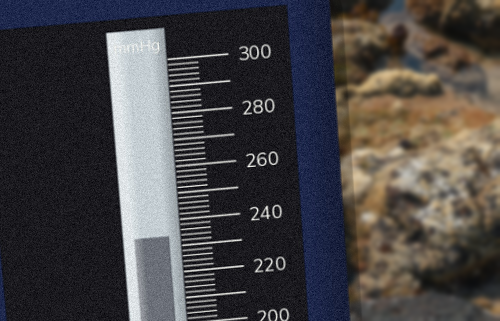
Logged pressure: 234 mmHg
